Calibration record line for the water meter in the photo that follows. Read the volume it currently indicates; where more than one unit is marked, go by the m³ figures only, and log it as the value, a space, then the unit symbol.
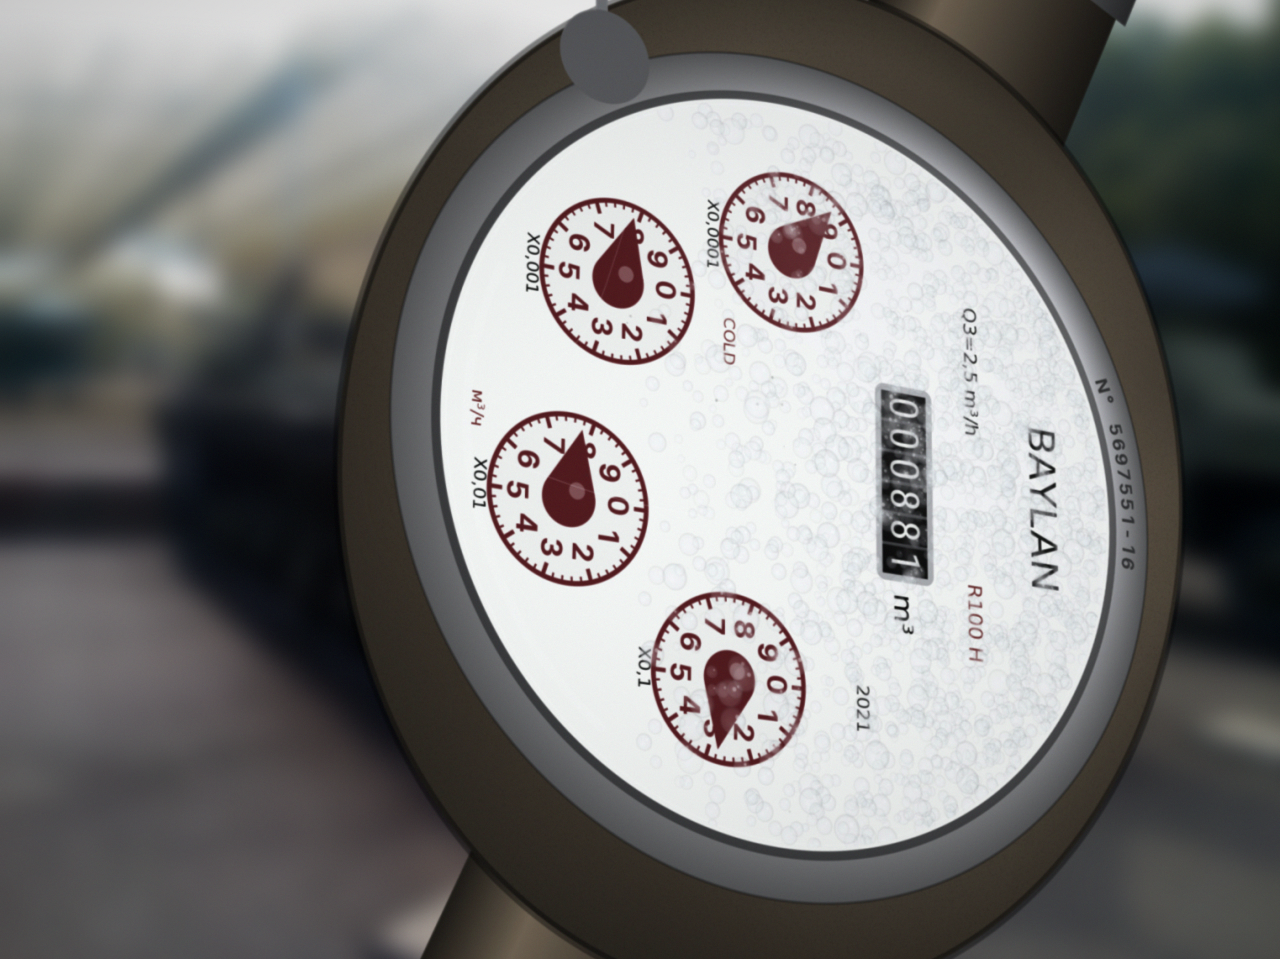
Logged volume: 881.2778 m³
